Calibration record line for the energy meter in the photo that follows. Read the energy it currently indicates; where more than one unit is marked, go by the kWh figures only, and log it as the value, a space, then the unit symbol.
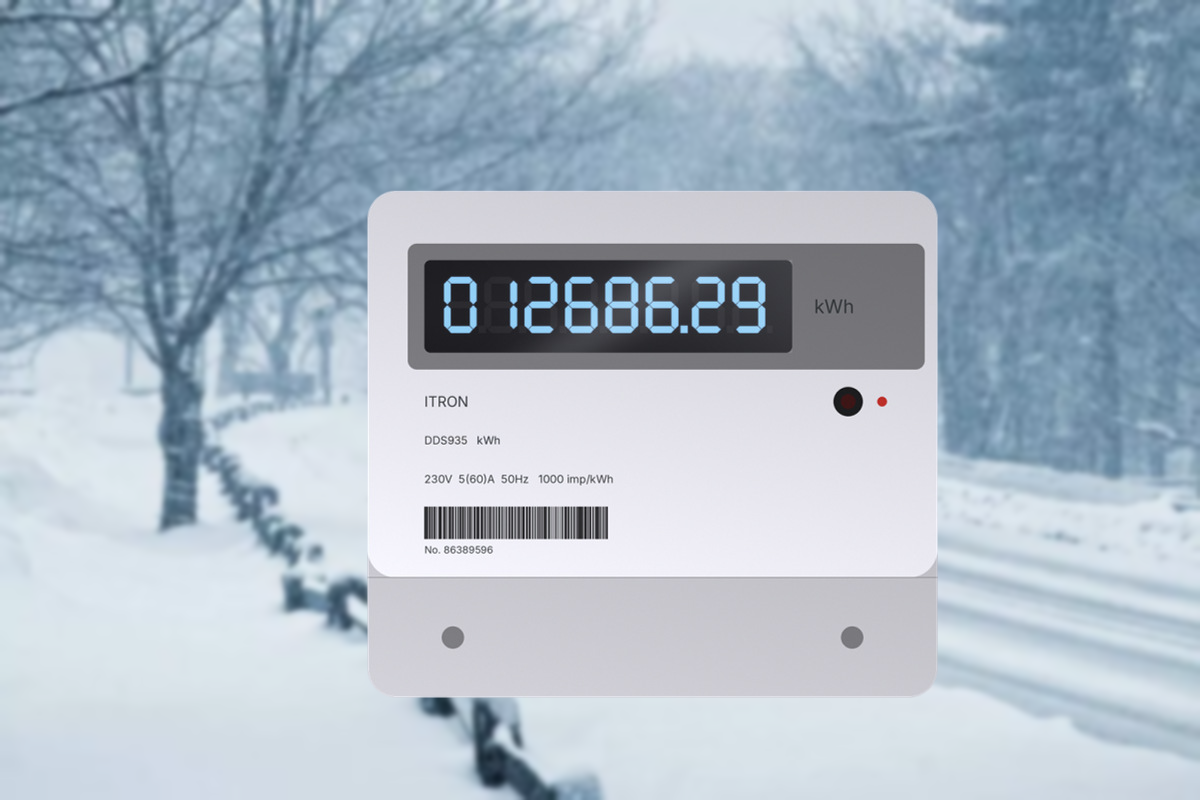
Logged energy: 12686.29 kWh
